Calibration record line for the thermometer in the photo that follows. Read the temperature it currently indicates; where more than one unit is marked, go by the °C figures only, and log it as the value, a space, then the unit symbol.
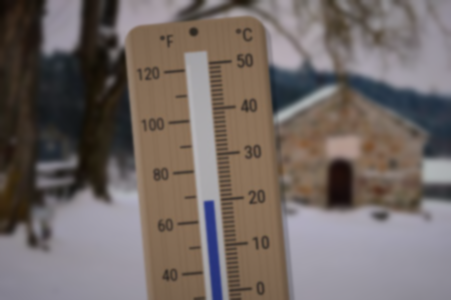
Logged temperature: 20 °C
